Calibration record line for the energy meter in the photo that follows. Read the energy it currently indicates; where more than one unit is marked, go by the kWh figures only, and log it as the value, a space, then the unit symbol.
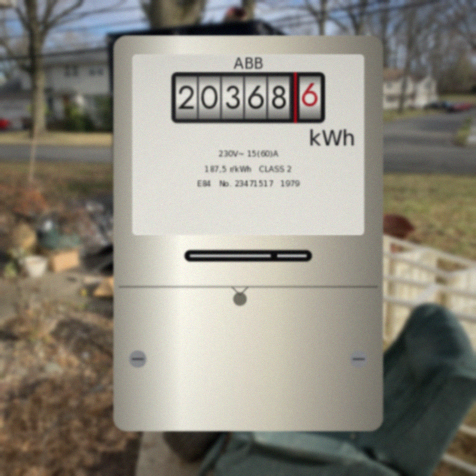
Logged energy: 20368.6 kWh
